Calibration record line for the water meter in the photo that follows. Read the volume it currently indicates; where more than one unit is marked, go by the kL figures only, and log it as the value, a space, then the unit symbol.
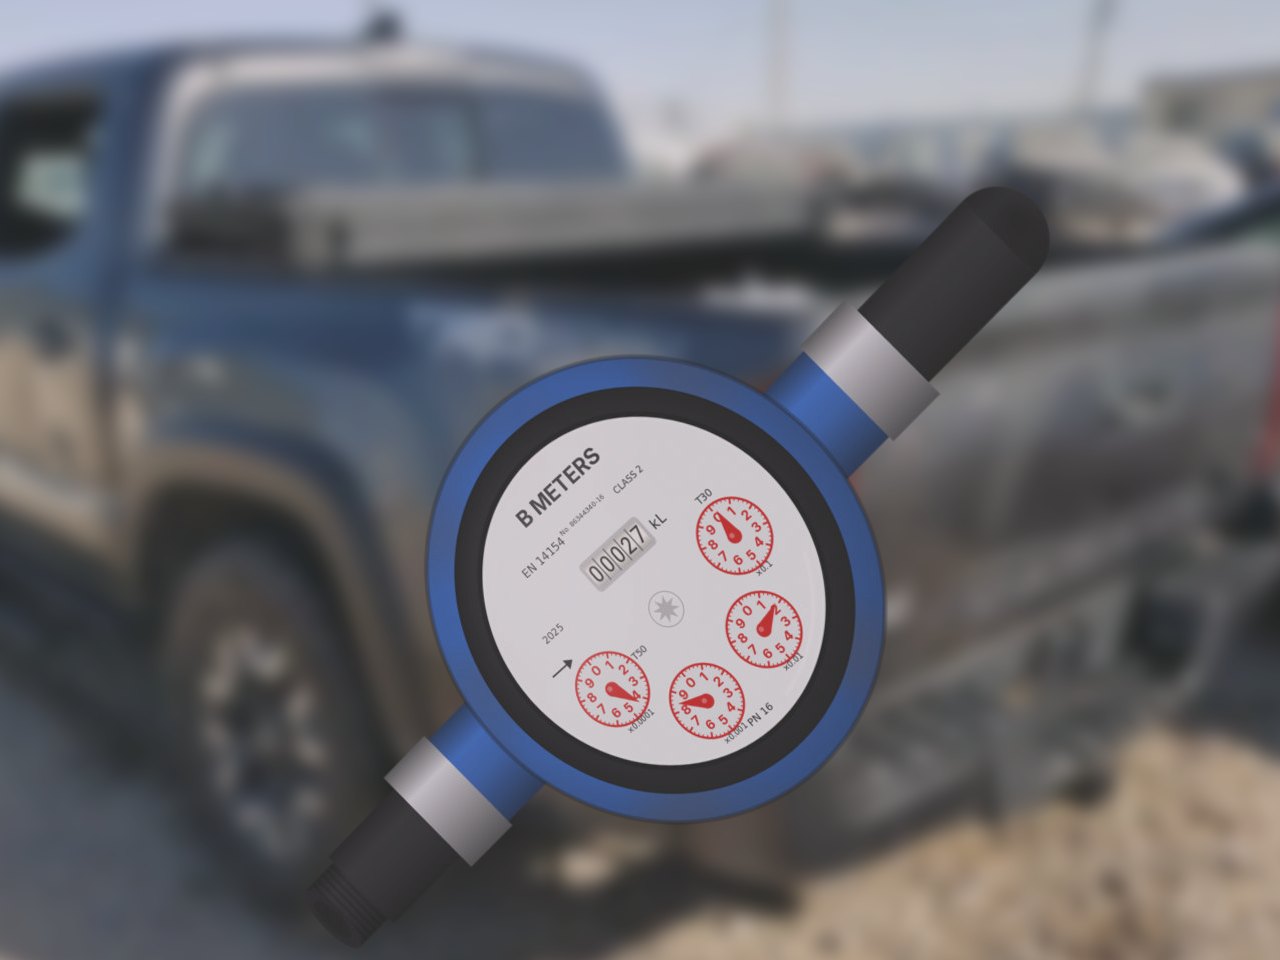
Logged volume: 27.0184 kL
